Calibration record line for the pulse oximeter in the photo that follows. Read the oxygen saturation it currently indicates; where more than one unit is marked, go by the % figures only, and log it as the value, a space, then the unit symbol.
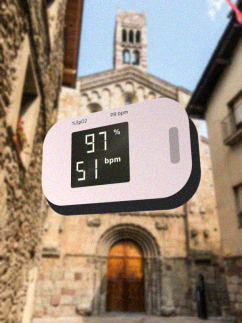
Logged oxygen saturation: 97 %
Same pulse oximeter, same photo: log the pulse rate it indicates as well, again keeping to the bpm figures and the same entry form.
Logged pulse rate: 51 bpm
